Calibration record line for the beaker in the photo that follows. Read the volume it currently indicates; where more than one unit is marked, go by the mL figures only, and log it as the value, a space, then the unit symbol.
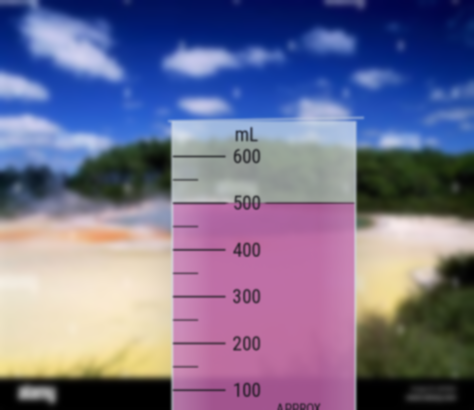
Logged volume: 500 mL
